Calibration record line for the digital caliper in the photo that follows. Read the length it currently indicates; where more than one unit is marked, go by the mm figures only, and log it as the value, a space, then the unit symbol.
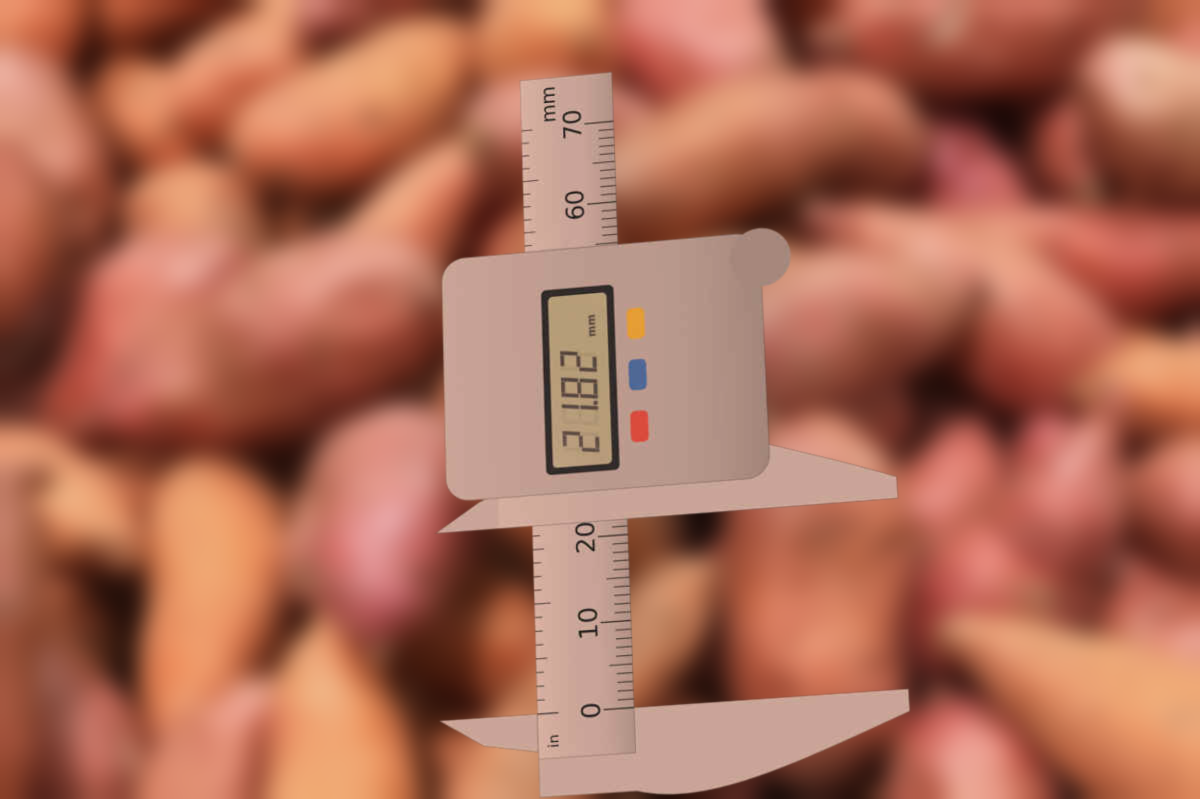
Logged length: 21.82 mm
